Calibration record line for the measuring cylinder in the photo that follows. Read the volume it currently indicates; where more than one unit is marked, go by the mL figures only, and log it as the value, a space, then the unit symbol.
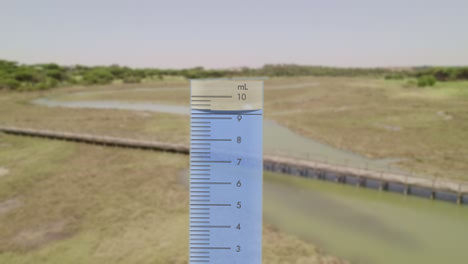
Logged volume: 9.2 mL
